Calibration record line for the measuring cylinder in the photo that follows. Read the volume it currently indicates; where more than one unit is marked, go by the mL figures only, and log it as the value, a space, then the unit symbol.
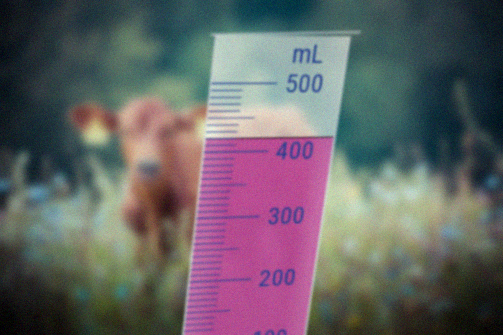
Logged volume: 420 mL
